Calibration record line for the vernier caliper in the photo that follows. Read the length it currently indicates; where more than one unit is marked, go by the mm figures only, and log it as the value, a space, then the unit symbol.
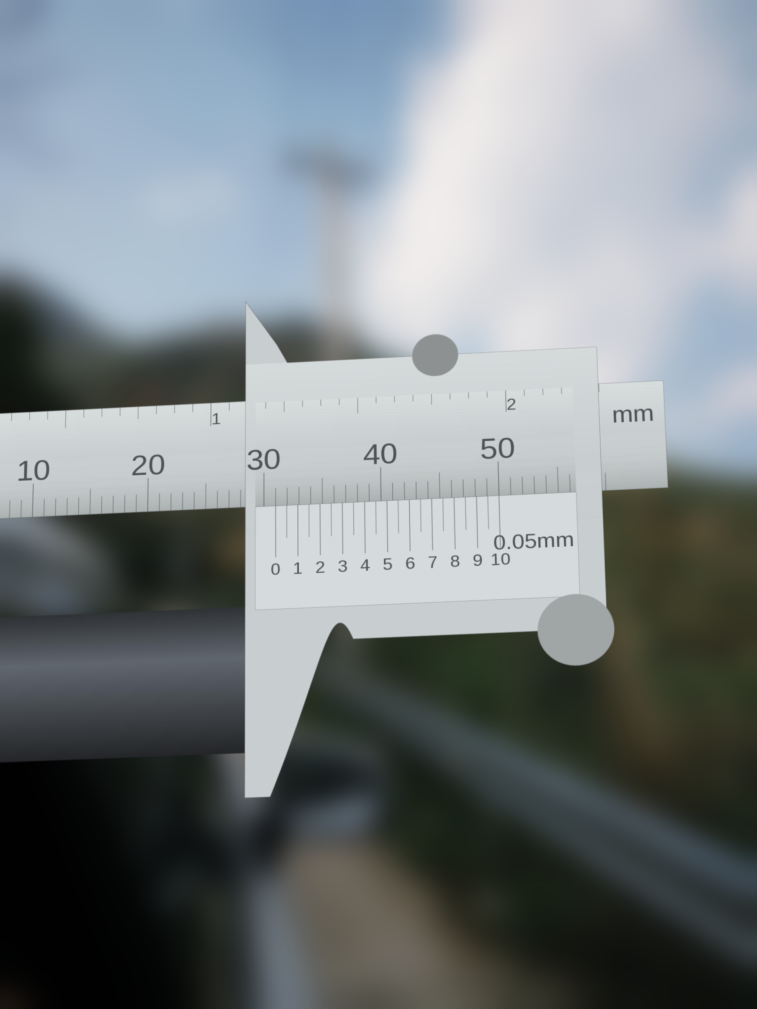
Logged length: 31.0 mm
